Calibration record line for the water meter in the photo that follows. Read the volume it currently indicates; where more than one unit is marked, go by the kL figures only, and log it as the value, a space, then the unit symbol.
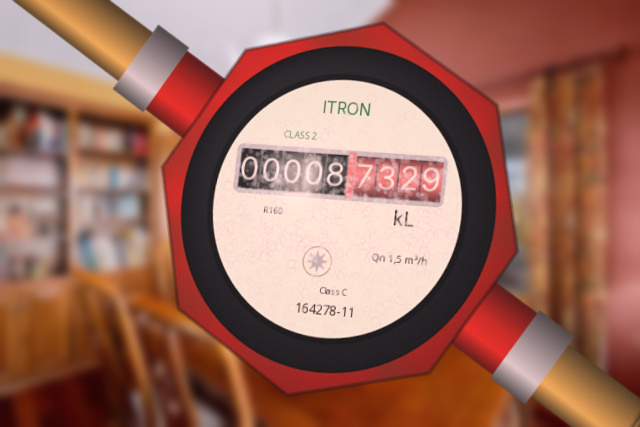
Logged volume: 8.7329 kL
